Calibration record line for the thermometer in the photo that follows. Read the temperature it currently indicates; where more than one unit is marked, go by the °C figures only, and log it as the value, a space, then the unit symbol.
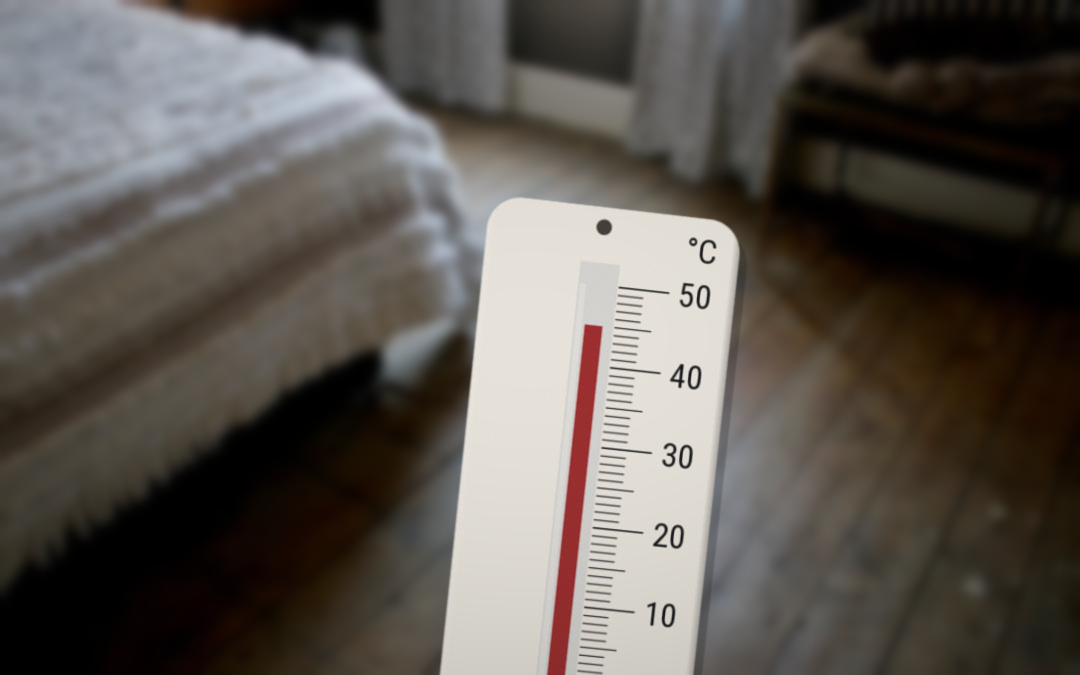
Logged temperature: 45 °C
